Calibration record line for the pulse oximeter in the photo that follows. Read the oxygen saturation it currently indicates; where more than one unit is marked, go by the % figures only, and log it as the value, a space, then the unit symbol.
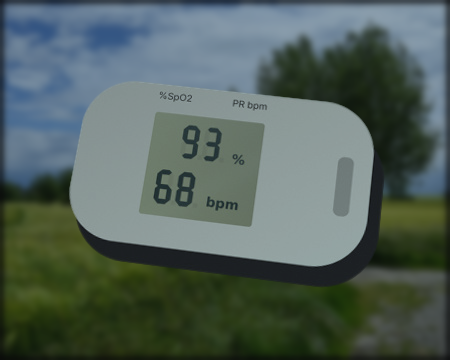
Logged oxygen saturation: 93 %
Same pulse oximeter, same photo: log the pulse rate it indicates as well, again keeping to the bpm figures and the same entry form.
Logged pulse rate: 68 bpm
